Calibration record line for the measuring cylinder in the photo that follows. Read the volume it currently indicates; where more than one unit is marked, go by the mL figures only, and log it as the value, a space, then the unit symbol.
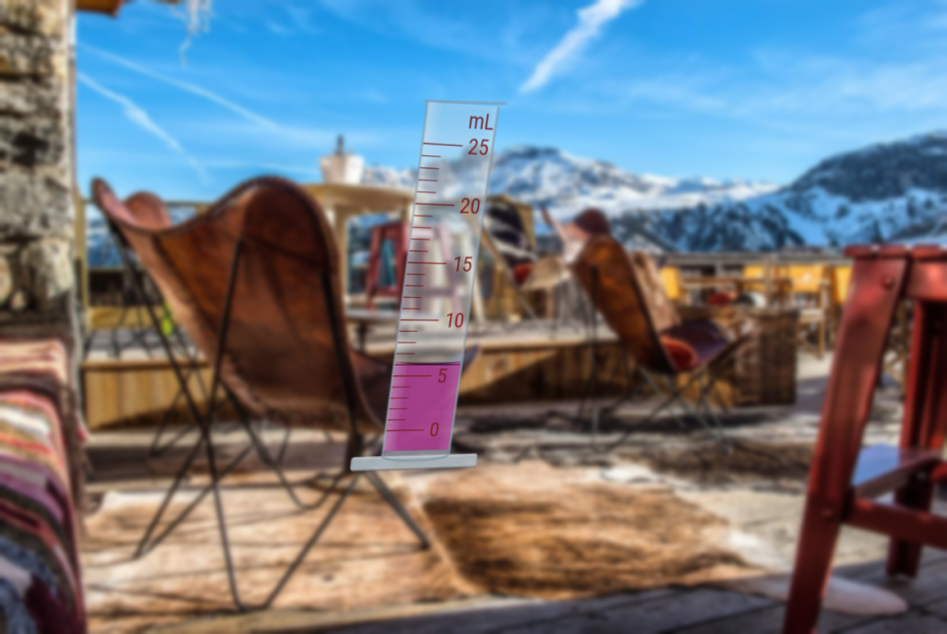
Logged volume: 6 mL
